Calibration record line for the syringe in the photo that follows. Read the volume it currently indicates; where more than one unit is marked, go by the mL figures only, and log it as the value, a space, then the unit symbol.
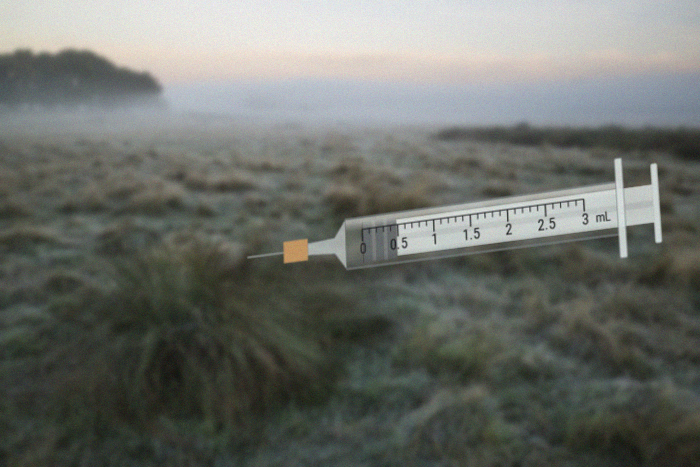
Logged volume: 0 mL
